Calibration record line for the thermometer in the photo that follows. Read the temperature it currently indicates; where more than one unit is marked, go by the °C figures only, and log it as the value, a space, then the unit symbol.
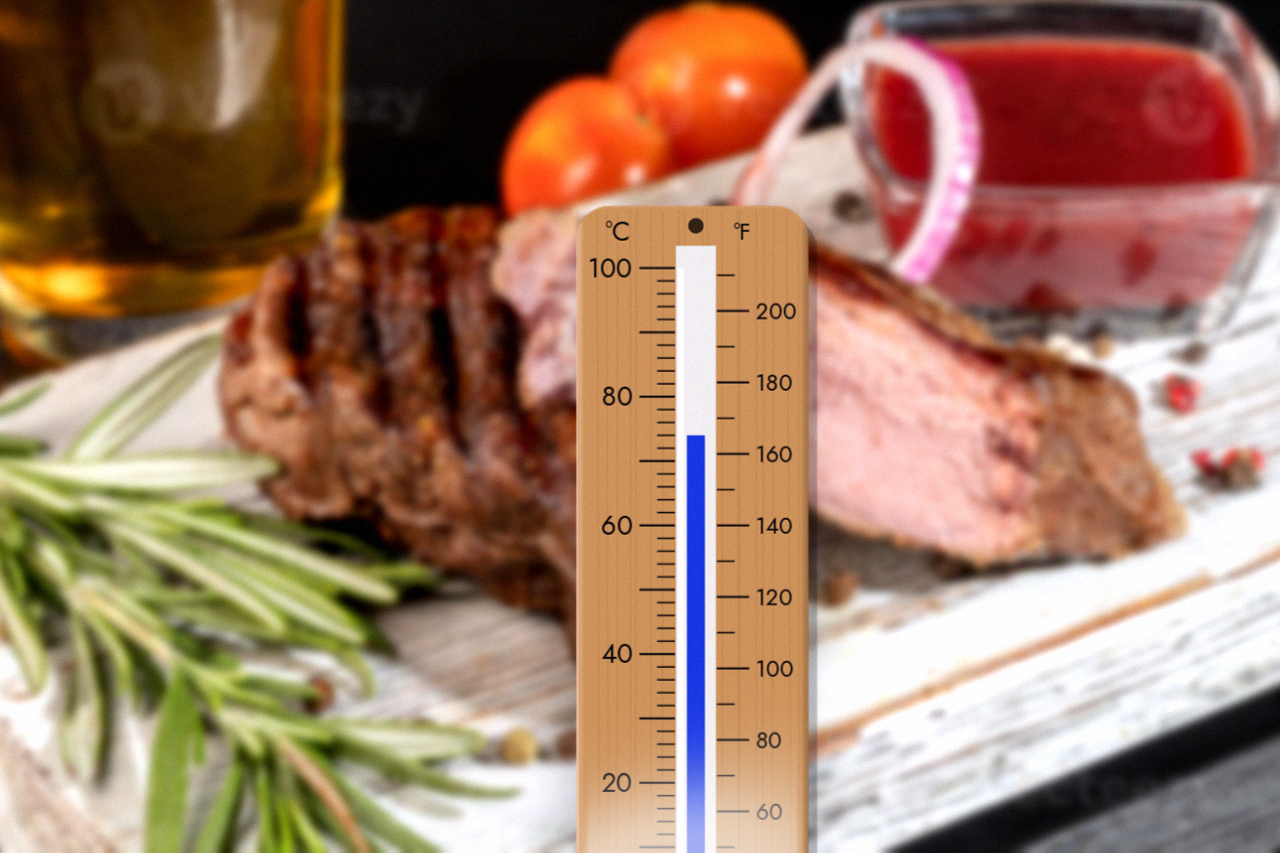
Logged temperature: 74 °C
